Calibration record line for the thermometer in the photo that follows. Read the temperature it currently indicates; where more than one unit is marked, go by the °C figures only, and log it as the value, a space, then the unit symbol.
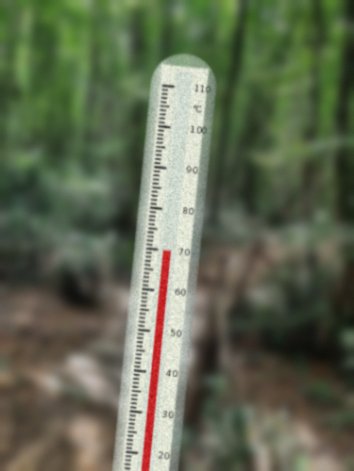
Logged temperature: 70 °C
